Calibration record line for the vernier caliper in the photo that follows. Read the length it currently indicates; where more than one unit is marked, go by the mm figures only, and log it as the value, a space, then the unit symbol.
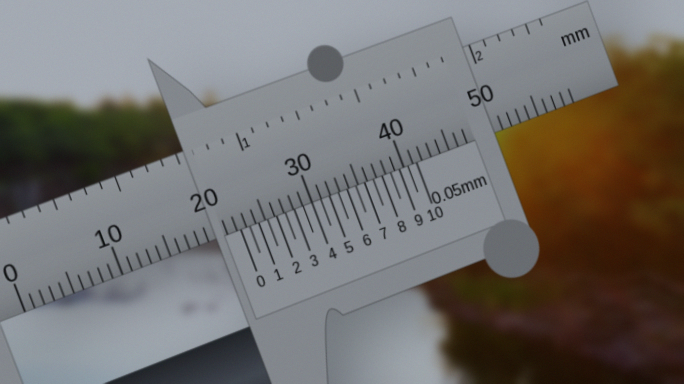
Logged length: 22.4 mm
